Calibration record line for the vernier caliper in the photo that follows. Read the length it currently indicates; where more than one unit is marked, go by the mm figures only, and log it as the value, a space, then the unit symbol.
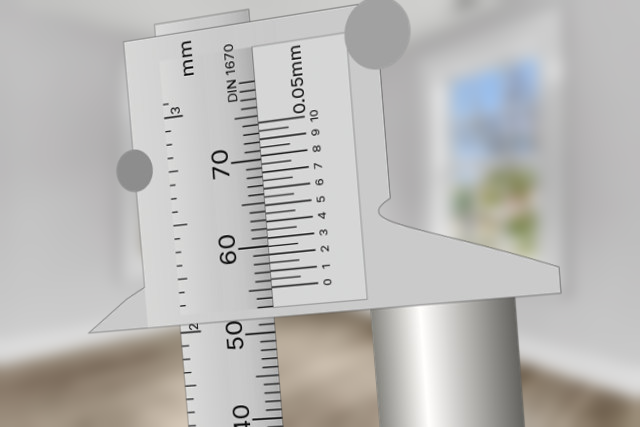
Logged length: 55.2 mm
